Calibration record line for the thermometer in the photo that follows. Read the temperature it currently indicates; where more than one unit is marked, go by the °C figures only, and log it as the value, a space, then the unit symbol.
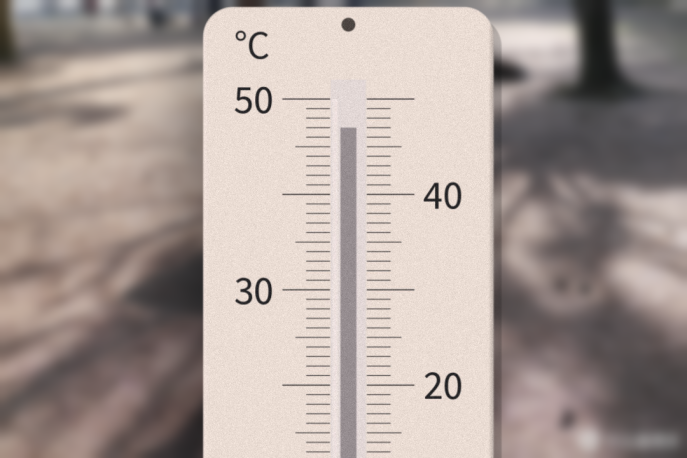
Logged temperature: 47 °C
